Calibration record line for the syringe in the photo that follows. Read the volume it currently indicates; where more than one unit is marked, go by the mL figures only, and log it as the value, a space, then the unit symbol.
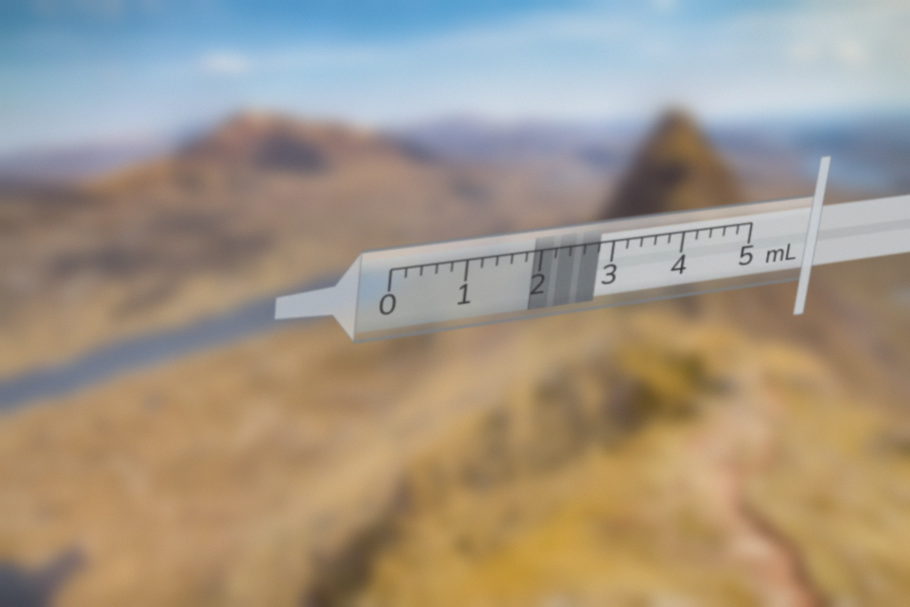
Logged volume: 1.9 mL
